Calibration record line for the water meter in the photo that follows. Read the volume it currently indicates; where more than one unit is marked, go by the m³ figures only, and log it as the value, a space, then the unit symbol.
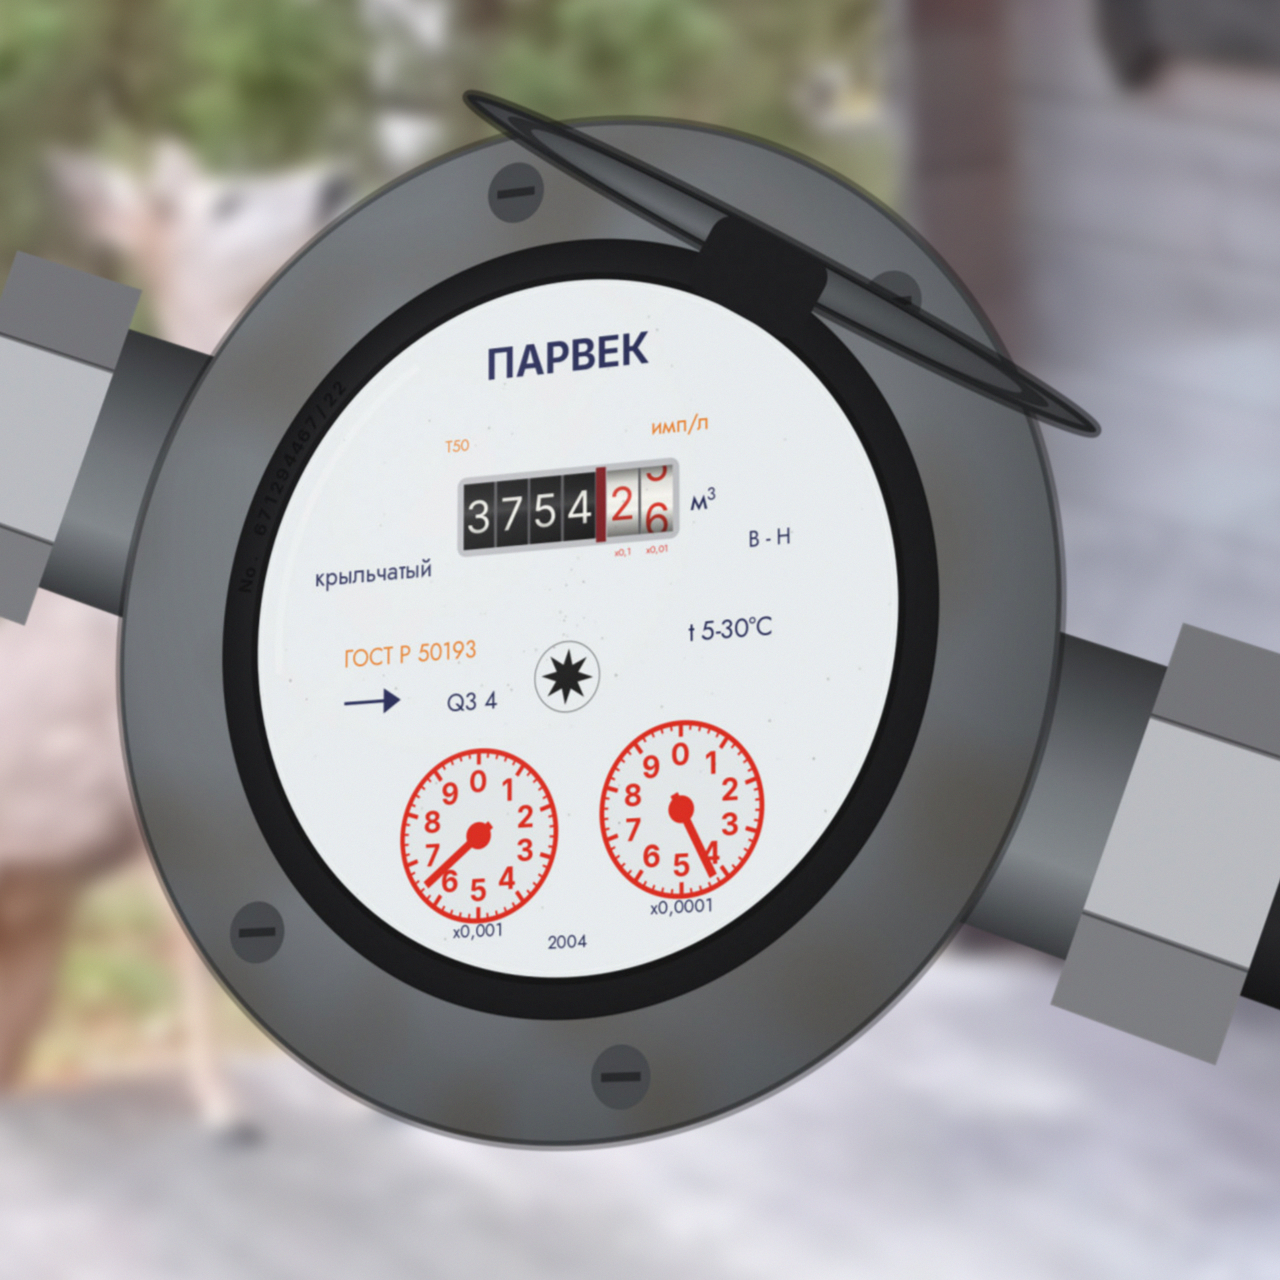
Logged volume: 3754.2564 m³
